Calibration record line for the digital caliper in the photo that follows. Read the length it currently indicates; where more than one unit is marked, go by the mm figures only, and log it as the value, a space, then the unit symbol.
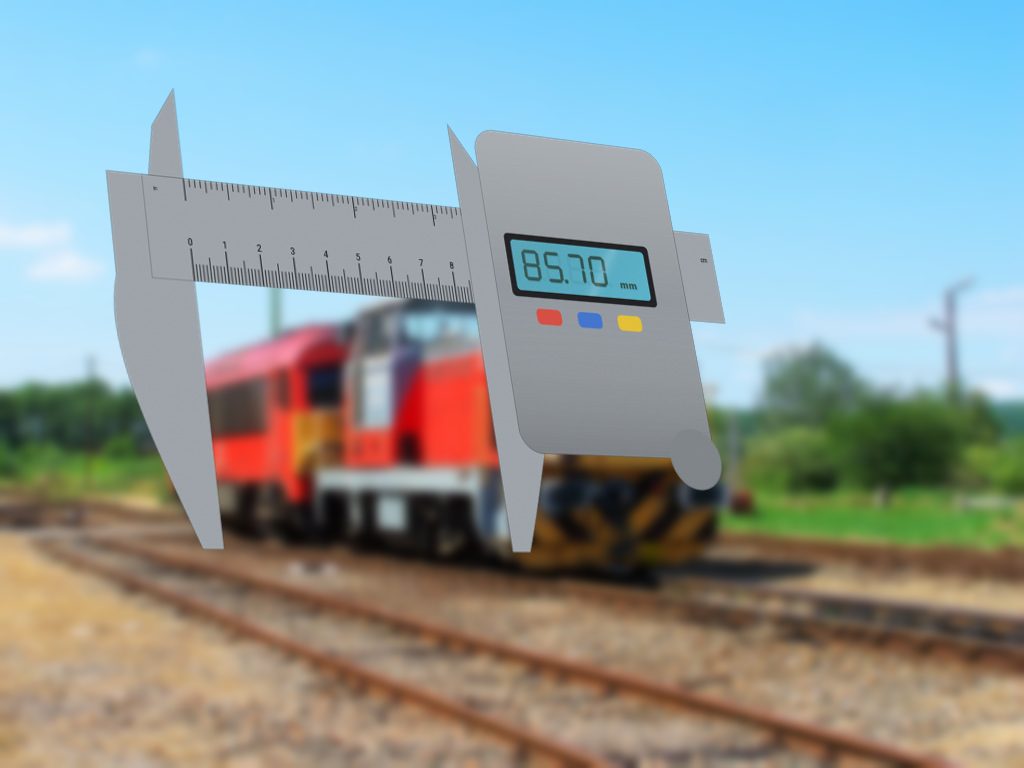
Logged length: 85.70 mm
